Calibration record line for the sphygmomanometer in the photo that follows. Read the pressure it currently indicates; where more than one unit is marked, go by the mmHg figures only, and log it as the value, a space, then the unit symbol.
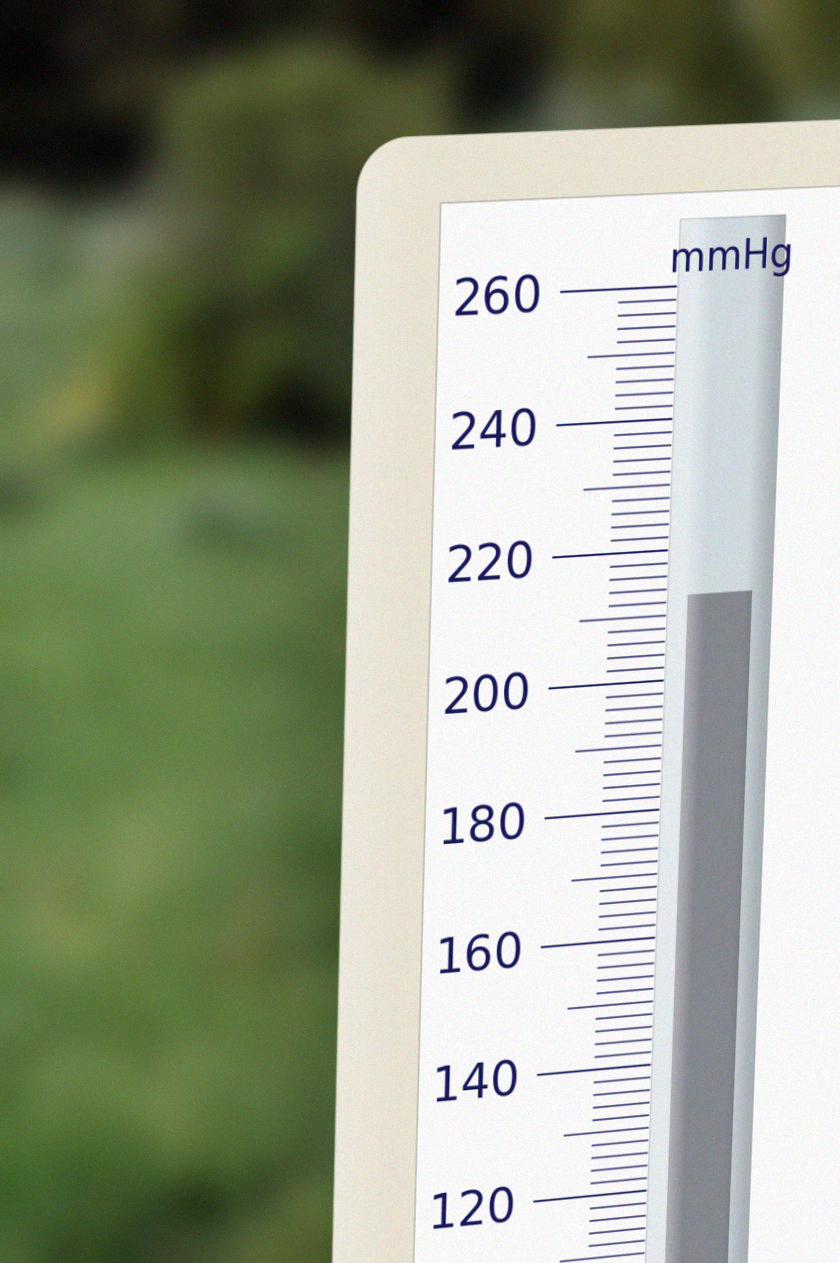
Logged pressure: 213 mmHg
